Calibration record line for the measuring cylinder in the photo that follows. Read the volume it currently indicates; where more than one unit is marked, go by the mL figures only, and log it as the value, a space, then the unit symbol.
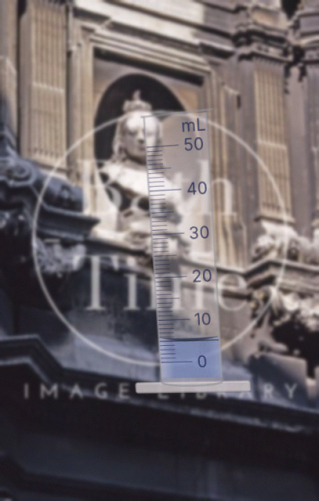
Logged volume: 5 mL
